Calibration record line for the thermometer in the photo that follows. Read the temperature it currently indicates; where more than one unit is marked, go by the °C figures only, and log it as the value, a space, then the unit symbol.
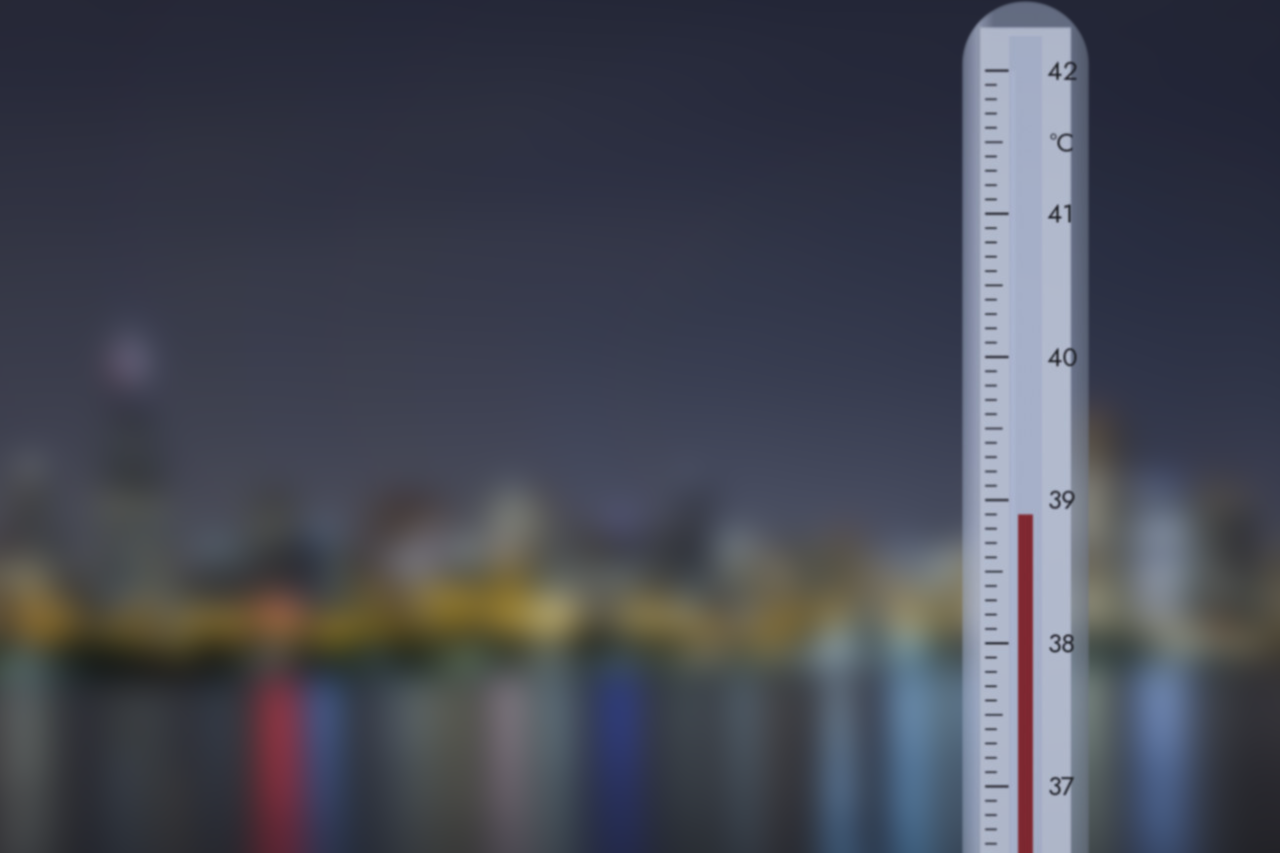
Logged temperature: 38.9 °C
